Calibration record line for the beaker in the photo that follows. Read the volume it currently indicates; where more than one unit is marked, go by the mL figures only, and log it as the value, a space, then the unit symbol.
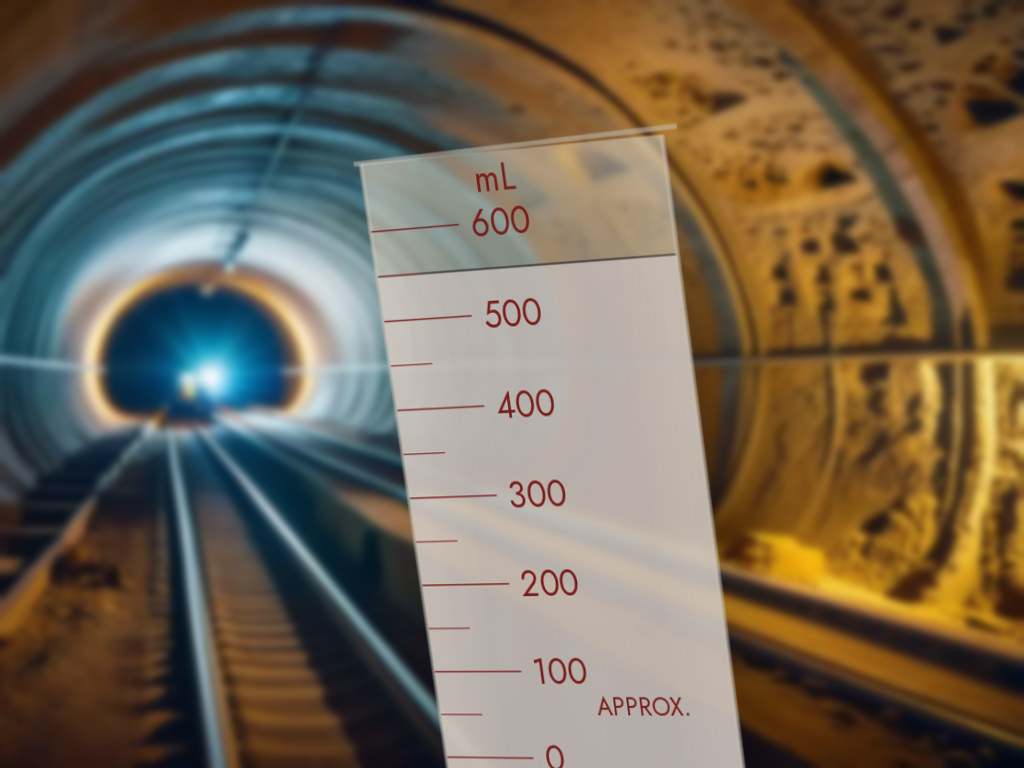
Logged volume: 550 mL
